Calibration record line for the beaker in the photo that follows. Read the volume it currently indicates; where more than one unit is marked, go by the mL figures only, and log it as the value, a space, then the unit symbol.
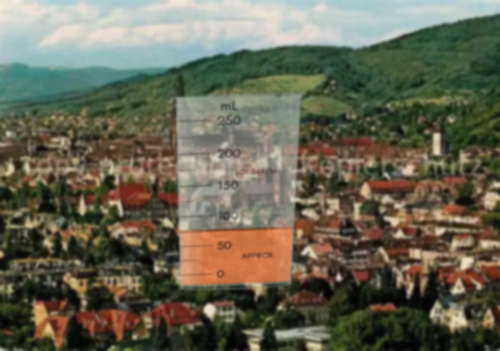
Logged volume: 75 mL
